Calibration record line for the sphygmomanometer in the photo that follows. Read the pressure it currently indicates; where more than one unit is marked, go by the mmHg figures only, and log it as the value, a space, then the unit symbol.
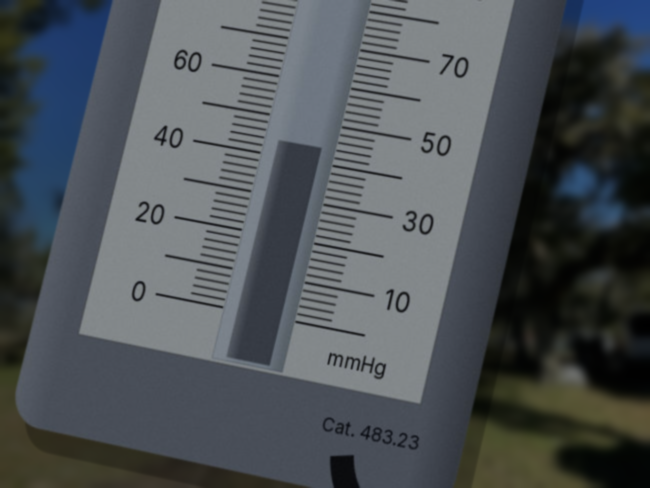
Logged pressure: 44 mmHg
